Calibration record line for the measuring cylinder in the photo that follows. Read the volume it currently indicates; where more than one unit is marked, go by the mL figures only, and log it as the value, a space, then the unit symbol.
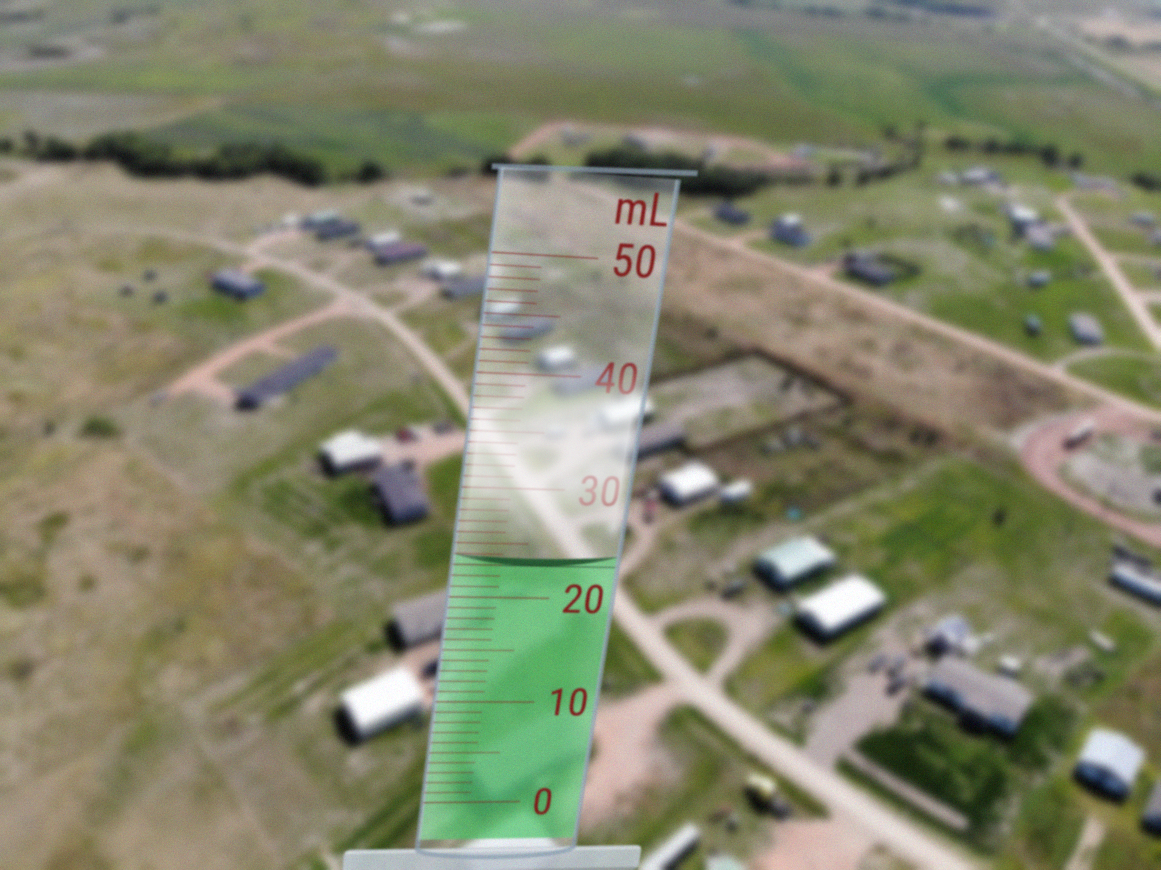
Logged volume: 23 mL
